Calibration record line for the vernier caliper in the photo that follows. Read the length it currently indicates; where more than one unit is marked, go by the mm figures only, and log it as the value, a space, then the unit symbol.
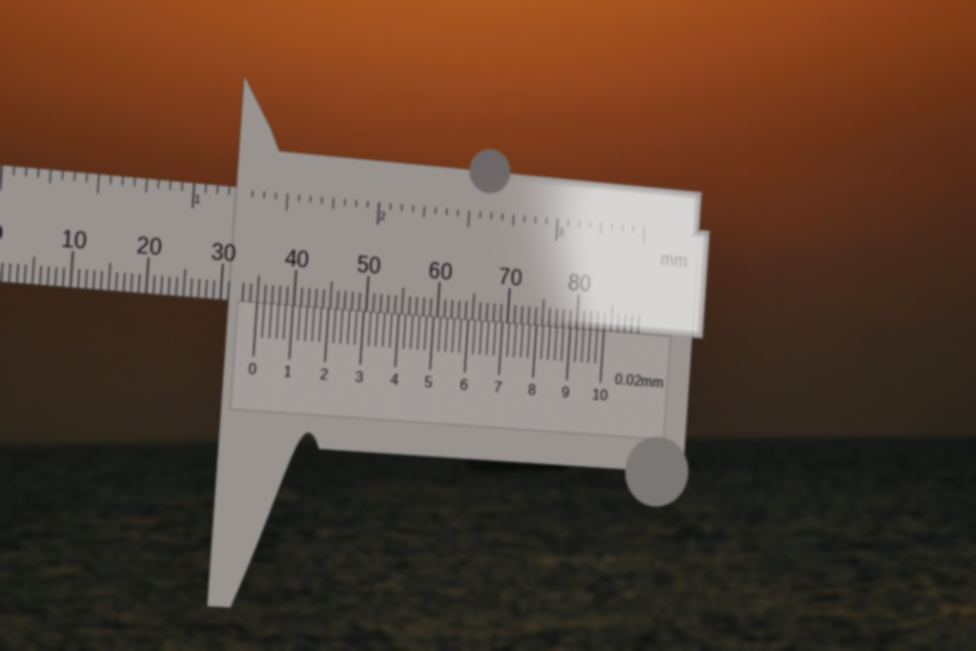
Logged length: 35.0 mm
